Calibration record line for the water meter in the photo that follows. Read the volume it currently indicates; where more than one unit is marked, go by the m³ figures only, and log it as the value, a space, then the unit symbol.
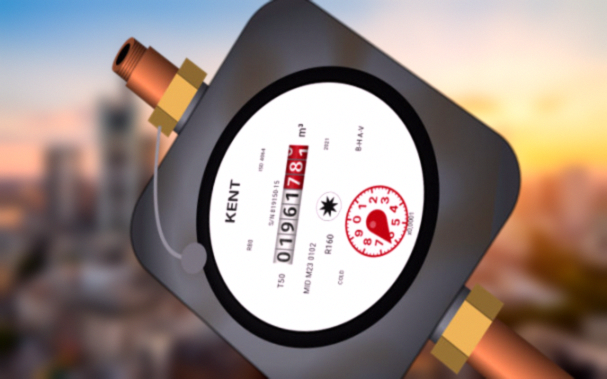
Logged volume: 1961.7806 m³
